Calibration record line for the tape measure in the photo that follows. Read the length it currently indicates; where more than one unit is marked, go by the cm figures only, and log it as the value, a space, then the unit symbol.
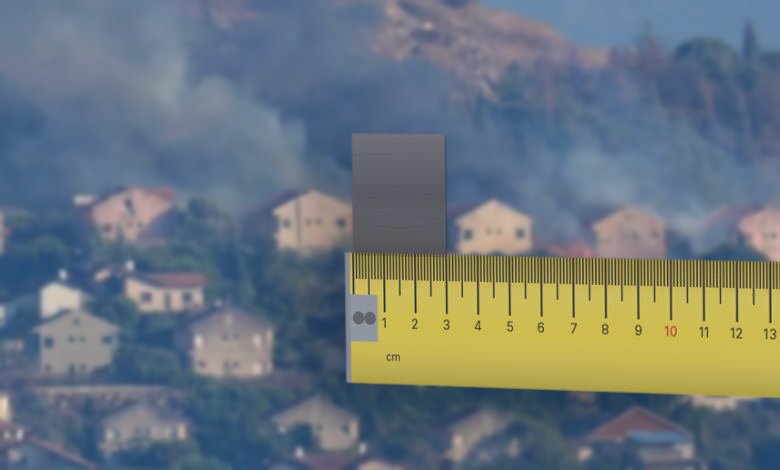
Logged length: 3 cm
